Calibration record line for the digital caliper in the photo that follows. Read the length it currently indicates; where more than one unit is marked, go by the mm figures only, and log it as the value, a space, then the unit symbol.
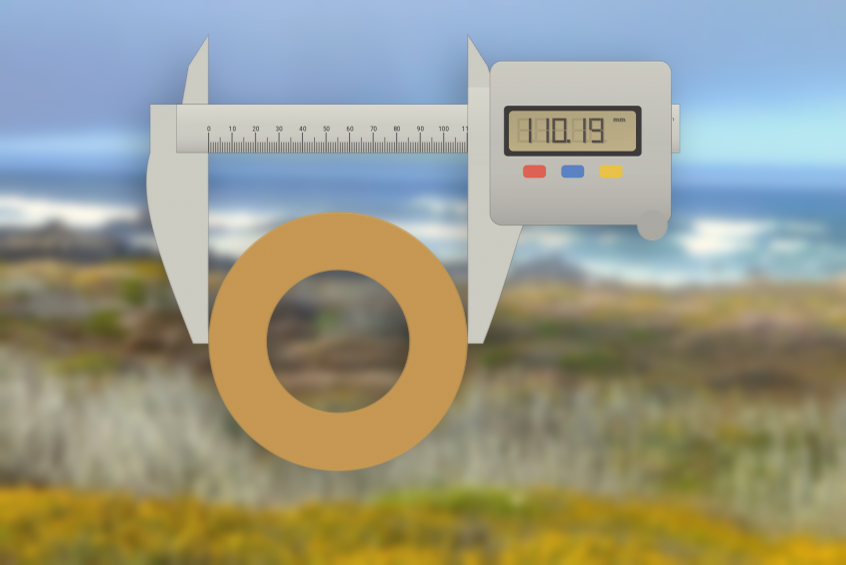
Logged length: 110.19 mm
